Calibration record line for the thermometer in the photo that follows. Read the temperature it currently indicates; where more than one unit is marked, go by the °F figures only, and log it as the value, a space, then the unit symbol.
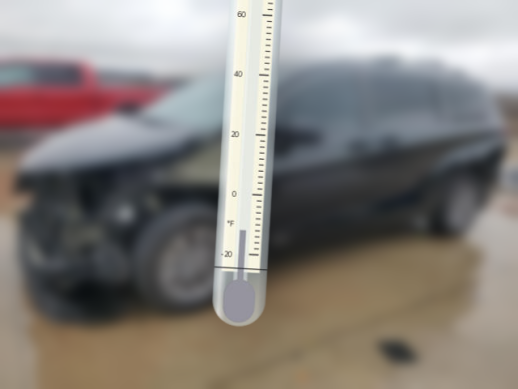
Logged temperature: -12 °F
